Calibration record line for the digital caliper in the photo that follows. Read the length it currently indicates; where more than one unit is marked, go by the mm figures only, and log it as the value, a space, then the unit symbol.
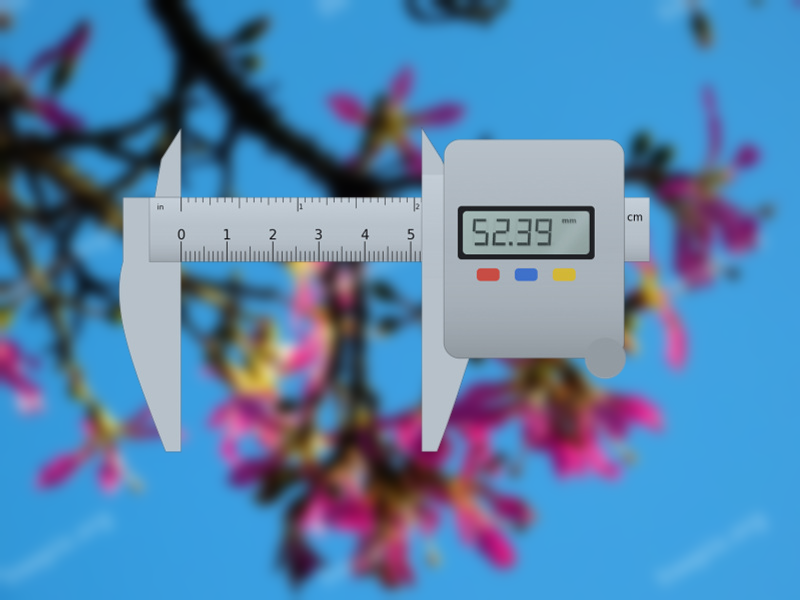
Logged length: 52.39 mm
